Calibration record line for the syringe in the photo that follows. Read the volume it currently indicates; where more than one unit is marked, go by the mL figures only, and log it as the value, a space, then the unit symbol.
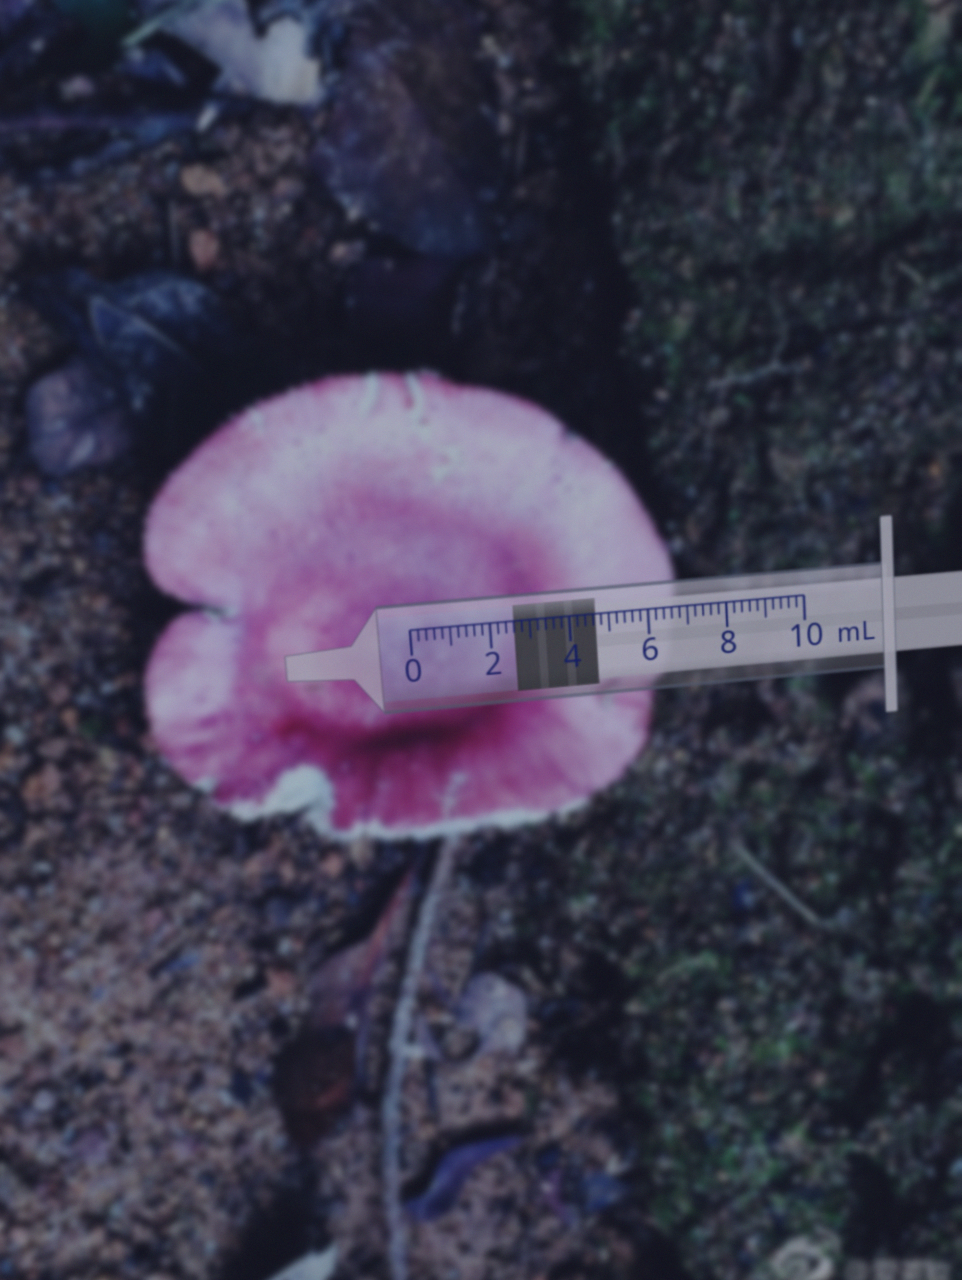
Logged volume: 2.6 mL
